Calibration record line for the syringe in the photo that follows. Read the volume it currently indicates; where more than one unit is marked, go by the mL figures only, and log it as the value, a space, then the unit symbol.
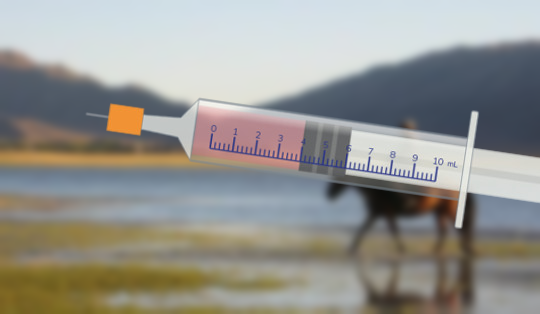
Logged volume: 4 mL
